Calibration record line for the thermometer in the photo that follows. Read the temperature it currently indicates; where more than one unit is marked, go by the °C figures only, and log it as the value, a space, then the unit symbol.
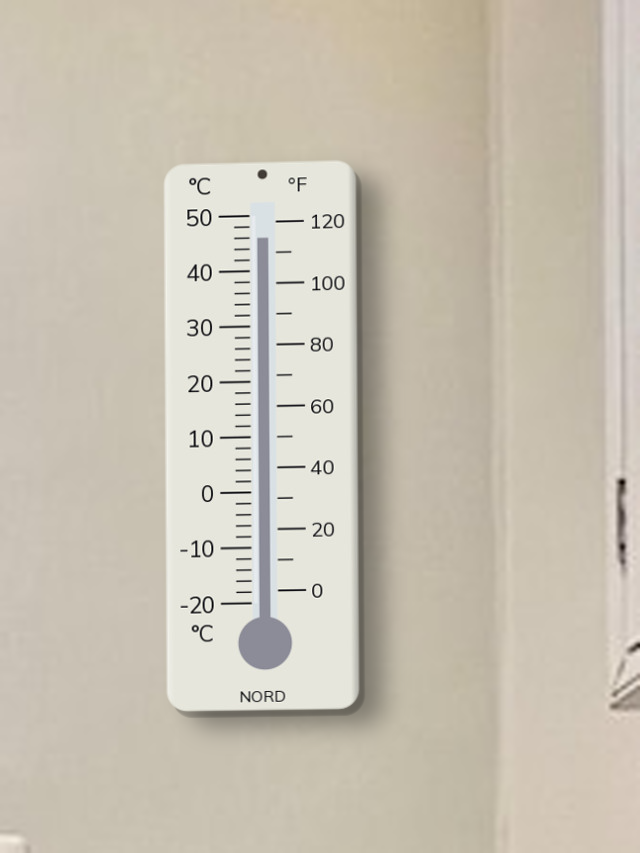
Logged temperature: 46 °C
